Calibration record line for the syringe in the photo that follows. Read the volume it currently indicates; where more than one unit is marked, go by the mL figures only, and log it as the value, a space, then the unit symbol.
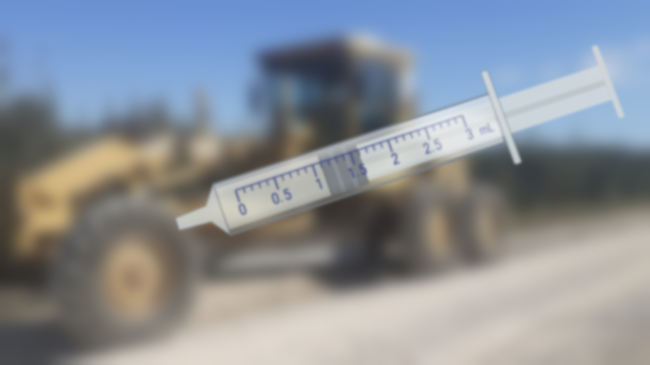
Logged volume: 1.1 mL
